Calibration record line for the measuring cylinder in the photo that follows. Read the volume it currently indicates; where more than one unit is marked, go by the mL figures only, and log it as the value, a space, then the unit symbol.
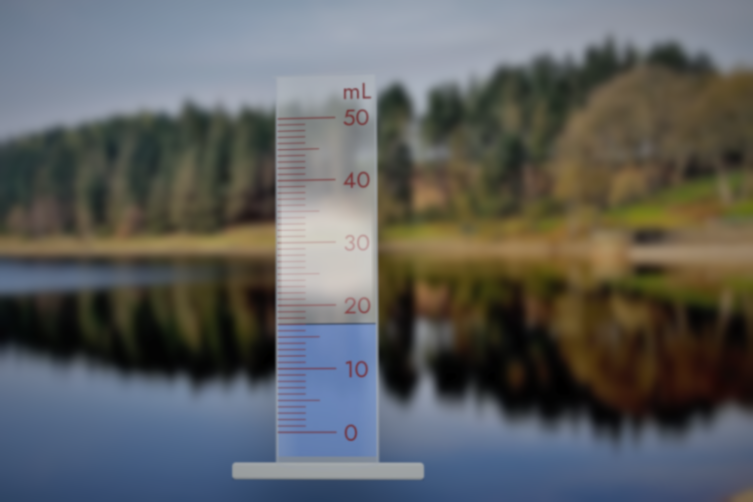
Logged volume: 17 mL
